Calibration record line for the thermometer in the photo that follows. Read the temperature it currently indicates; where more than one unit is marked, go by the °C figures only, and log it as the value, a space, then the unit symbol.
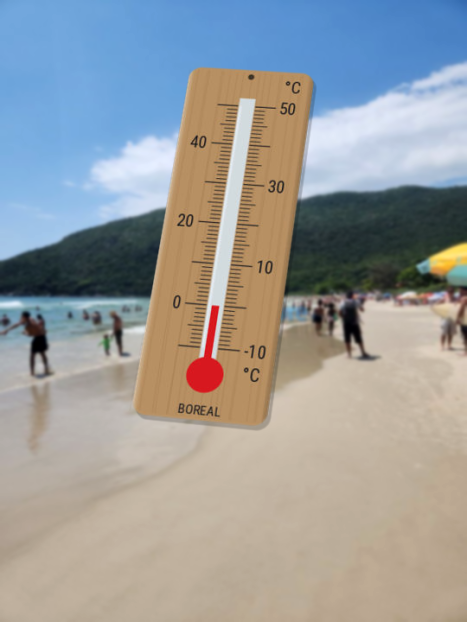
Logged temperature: 0 °C
